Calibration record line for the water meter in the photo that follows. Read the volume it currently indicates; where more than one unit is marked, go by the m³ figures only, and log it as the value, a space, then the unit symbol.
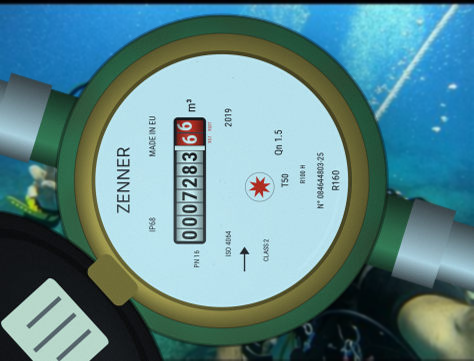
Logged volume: 7283.66 m³
